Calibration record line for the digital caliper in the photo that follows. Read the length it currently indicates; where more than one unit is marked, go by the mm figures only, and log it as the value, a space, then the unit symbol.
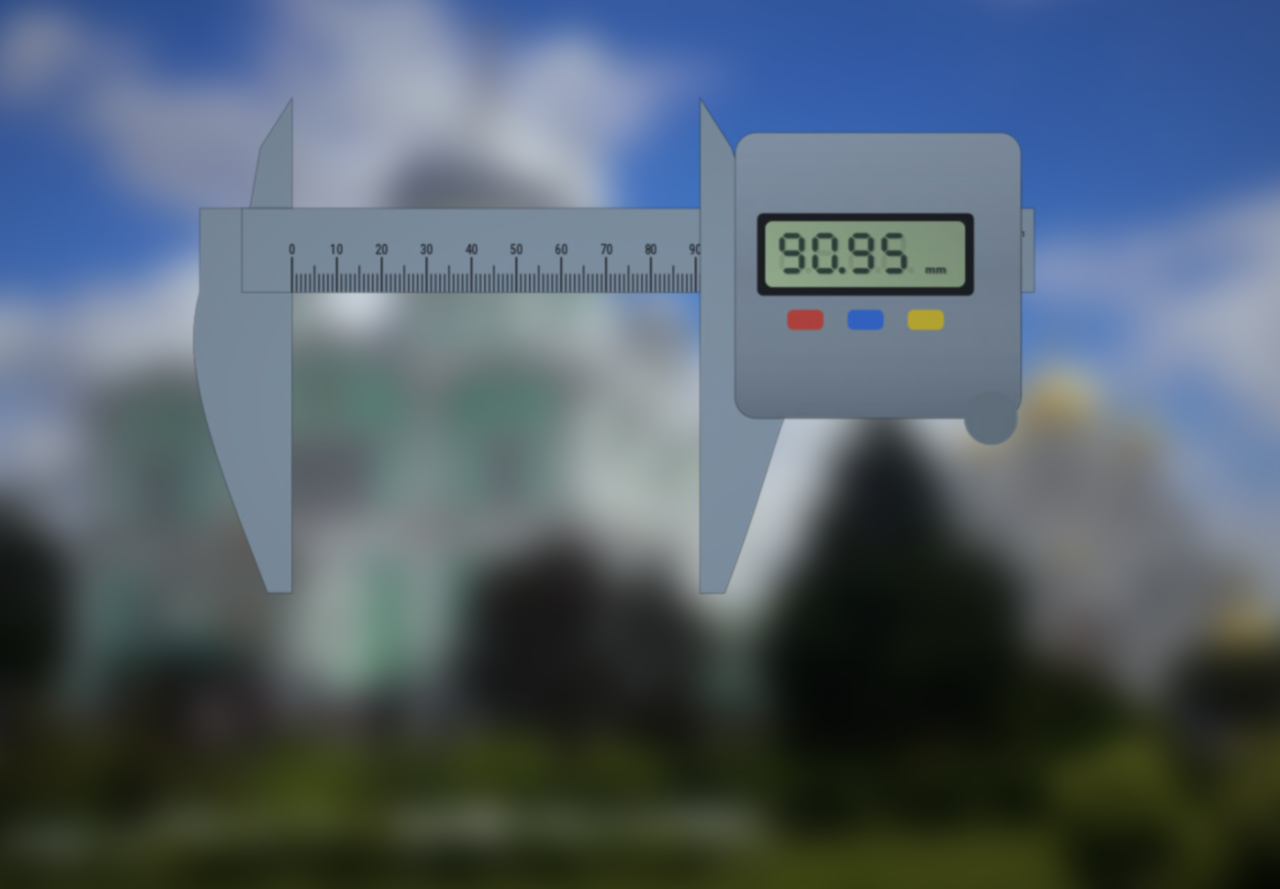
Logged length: 90.95 mm
